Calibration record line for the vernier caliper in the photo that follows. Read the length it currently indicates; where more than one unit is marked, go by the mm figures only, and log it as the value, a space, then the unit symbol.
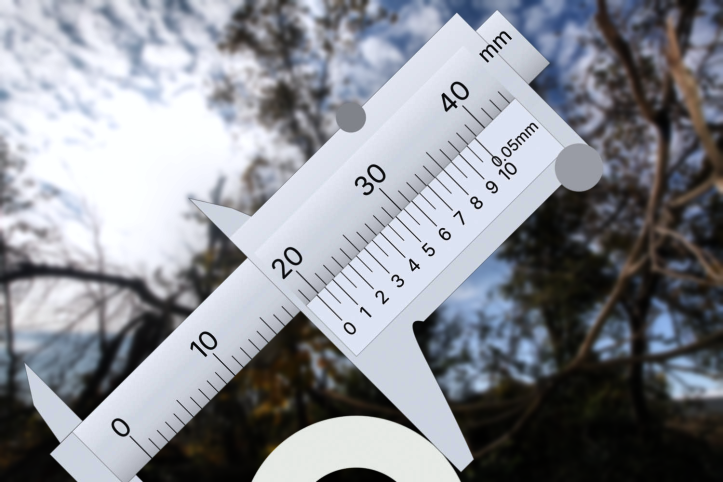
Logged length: 19.8 mm
